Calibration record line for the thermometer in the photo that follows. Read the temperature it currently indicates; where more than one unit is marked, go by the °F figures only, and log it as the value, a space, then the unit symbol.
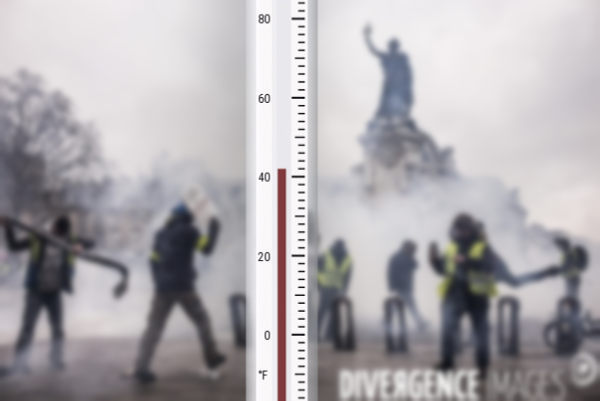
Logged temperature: 42 °F
